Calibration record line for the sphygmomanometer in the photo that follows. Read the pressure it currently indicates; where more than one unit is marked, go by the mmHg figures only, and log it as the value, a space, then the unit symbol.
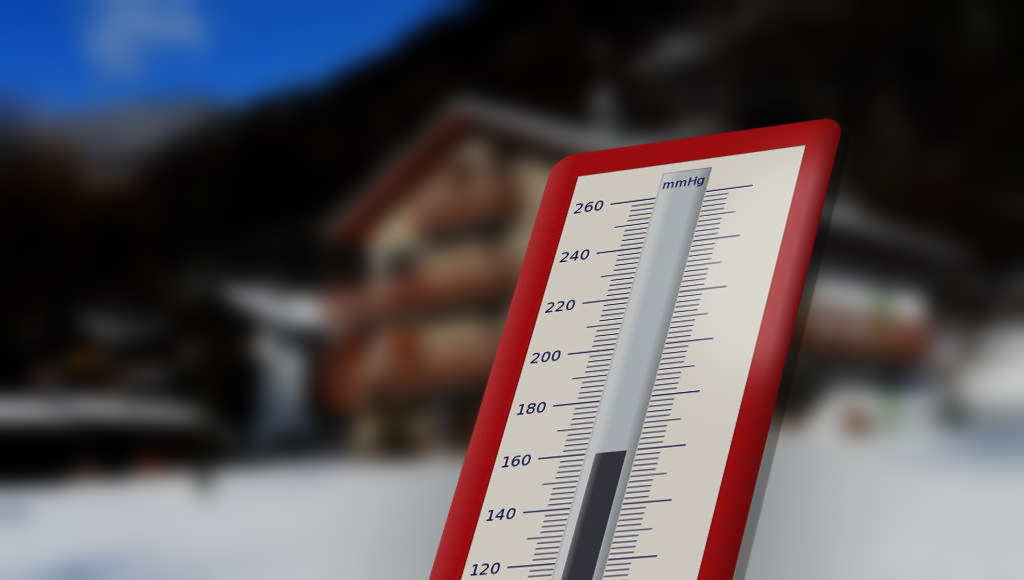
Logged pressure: 160 mmHg
